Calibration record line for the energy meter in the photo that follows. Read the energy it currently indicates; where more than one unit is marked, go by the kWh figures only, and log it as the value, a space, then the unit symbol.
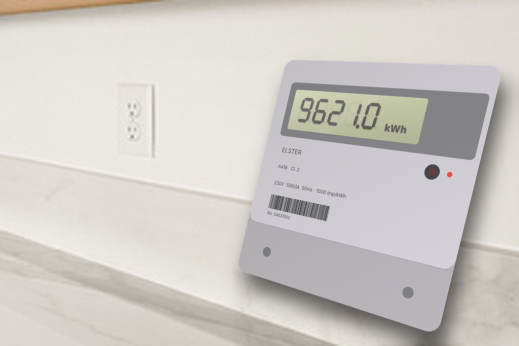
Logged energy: 9621.0 kWh
